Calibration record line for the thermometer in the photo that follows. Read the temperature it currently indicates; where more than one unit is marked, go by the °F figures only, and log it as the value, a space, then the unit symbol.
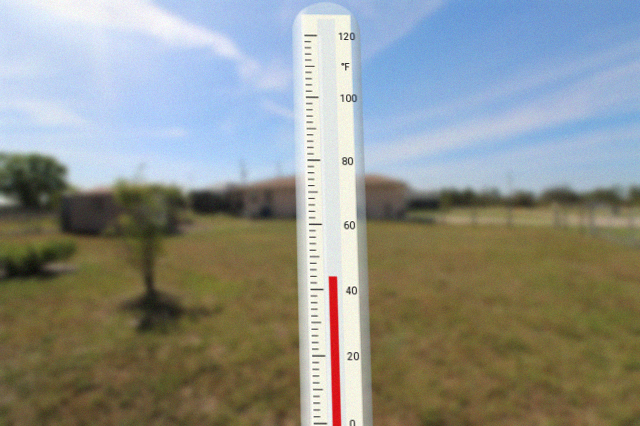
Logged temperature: 44 °F
